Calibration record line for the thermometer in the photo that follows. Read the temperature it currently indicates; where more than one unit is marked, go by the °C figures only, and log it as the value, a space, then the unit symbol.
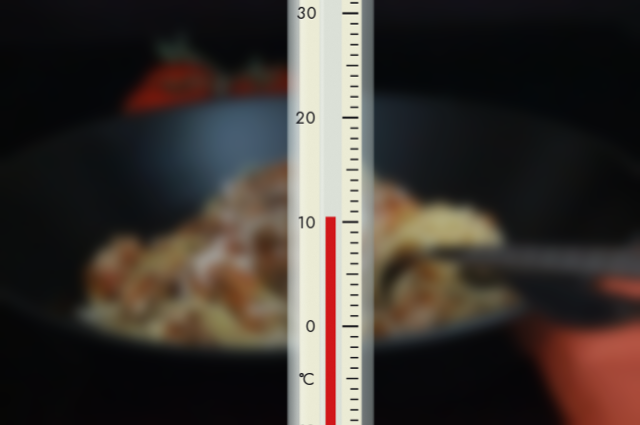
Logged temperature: 10.5 °C
